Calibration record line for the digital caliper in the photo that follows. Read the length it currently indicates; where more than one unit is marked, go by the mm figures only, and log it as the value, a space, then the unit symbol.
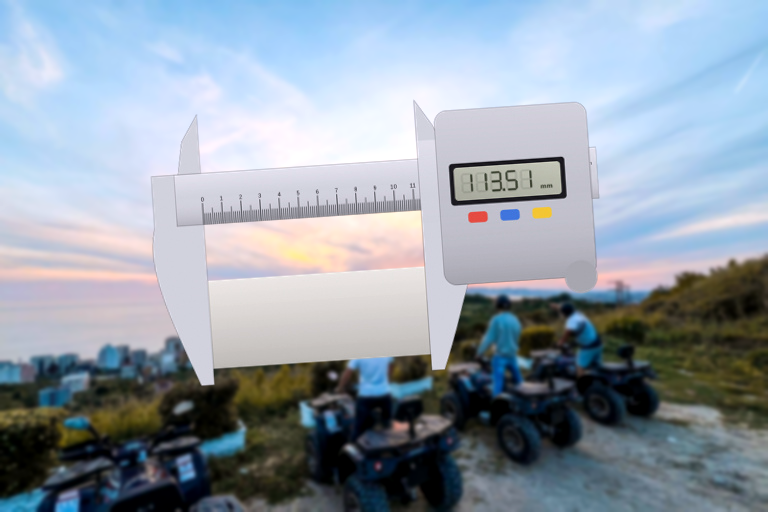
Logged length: 113.51 mm
